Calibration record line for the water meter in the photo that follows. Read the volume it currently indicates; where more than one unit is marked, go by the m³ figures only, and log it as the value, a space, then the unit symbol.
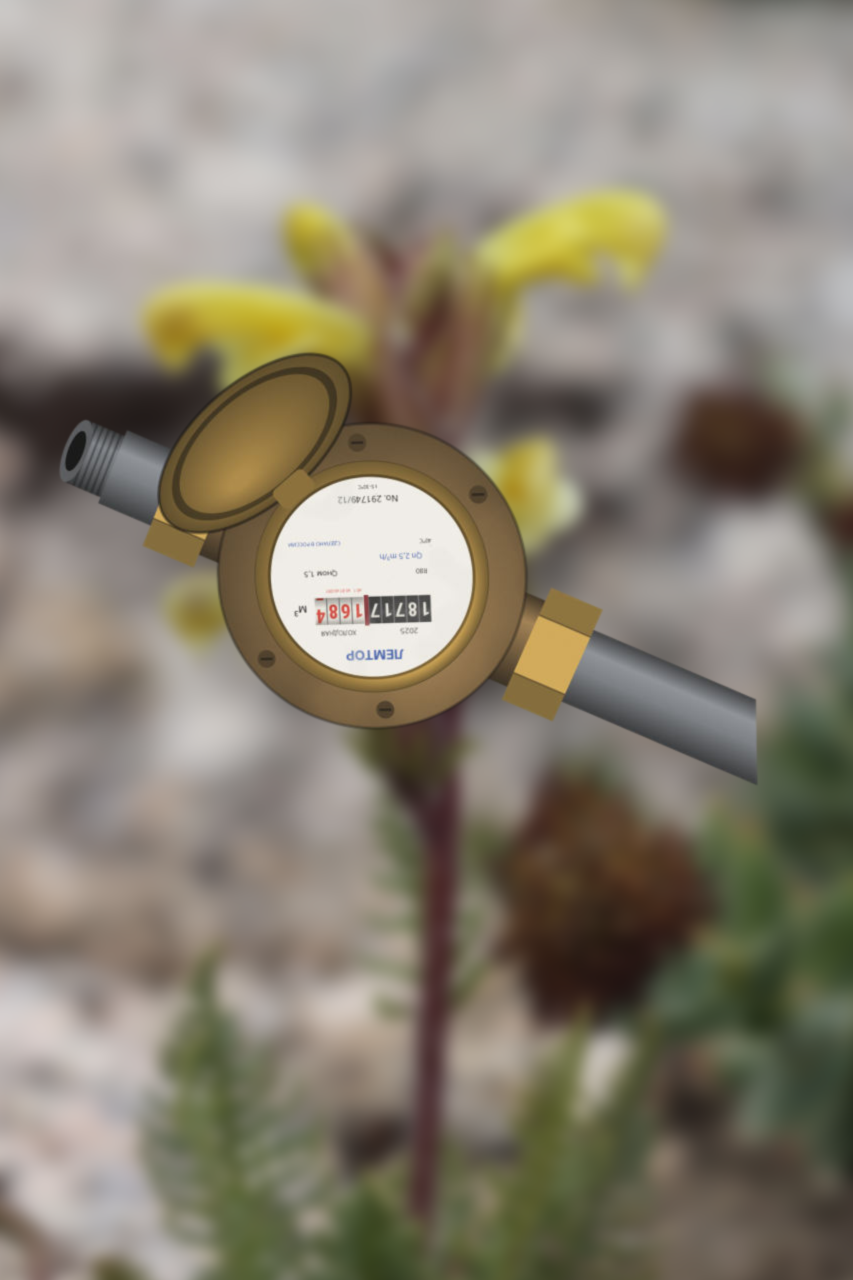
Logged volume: 18717.1684 m³
